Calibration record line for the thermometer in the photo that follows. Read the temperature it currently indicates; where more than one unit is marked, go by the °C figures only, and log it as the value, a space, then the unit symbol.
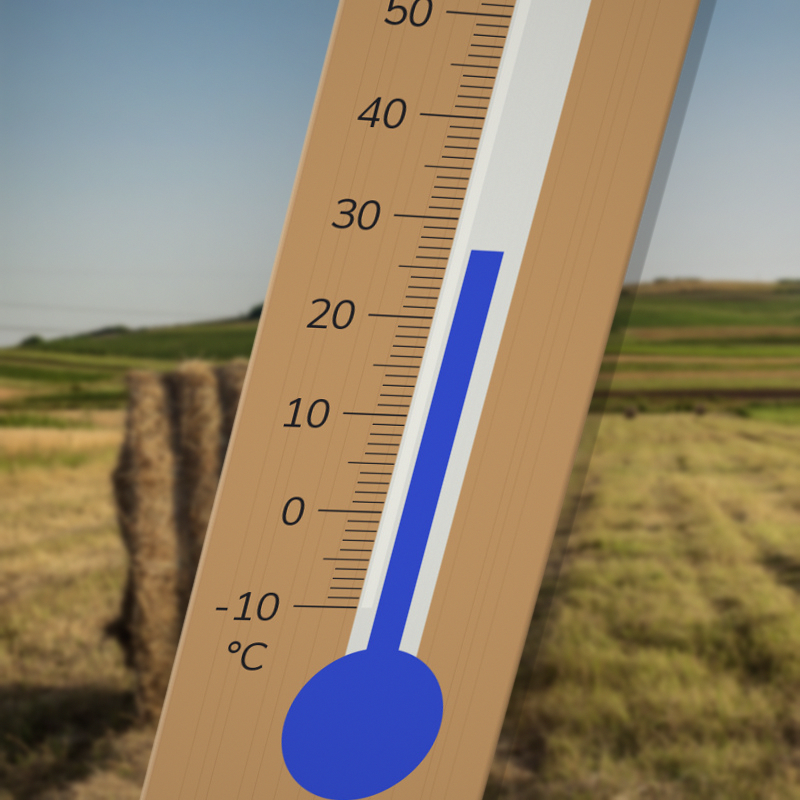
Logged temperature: 27 °C
